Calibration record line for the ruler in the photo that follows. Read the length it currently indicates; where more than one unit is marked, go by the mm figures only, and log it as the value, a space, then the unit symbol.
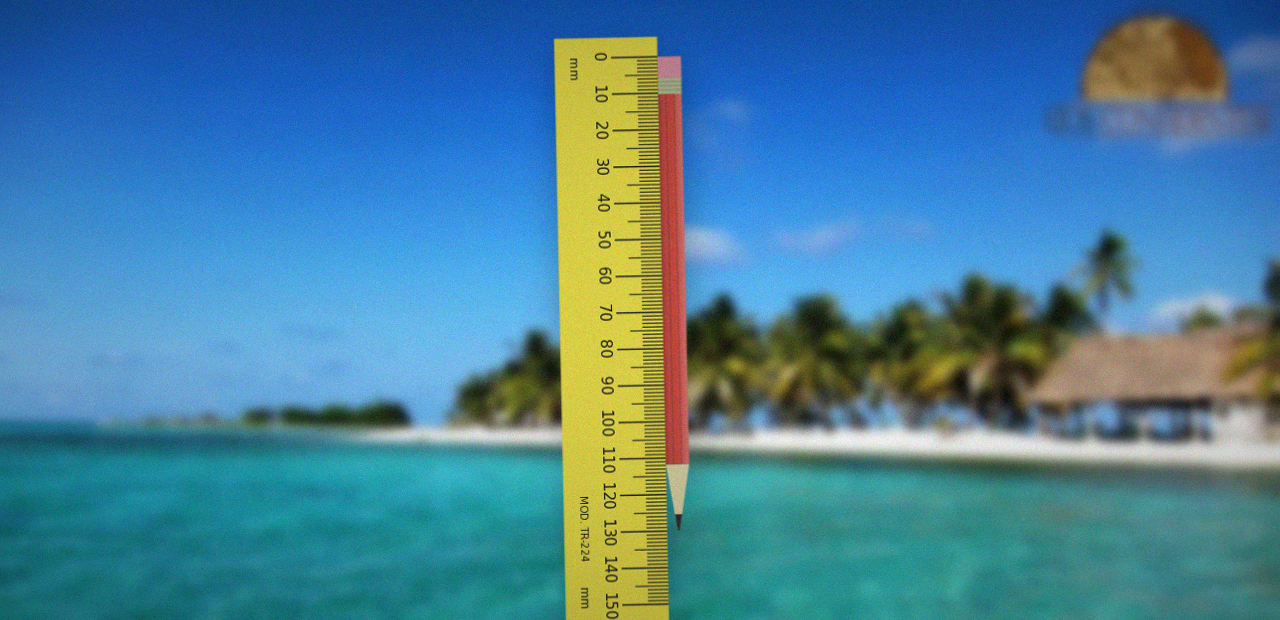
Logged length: 130 mm
